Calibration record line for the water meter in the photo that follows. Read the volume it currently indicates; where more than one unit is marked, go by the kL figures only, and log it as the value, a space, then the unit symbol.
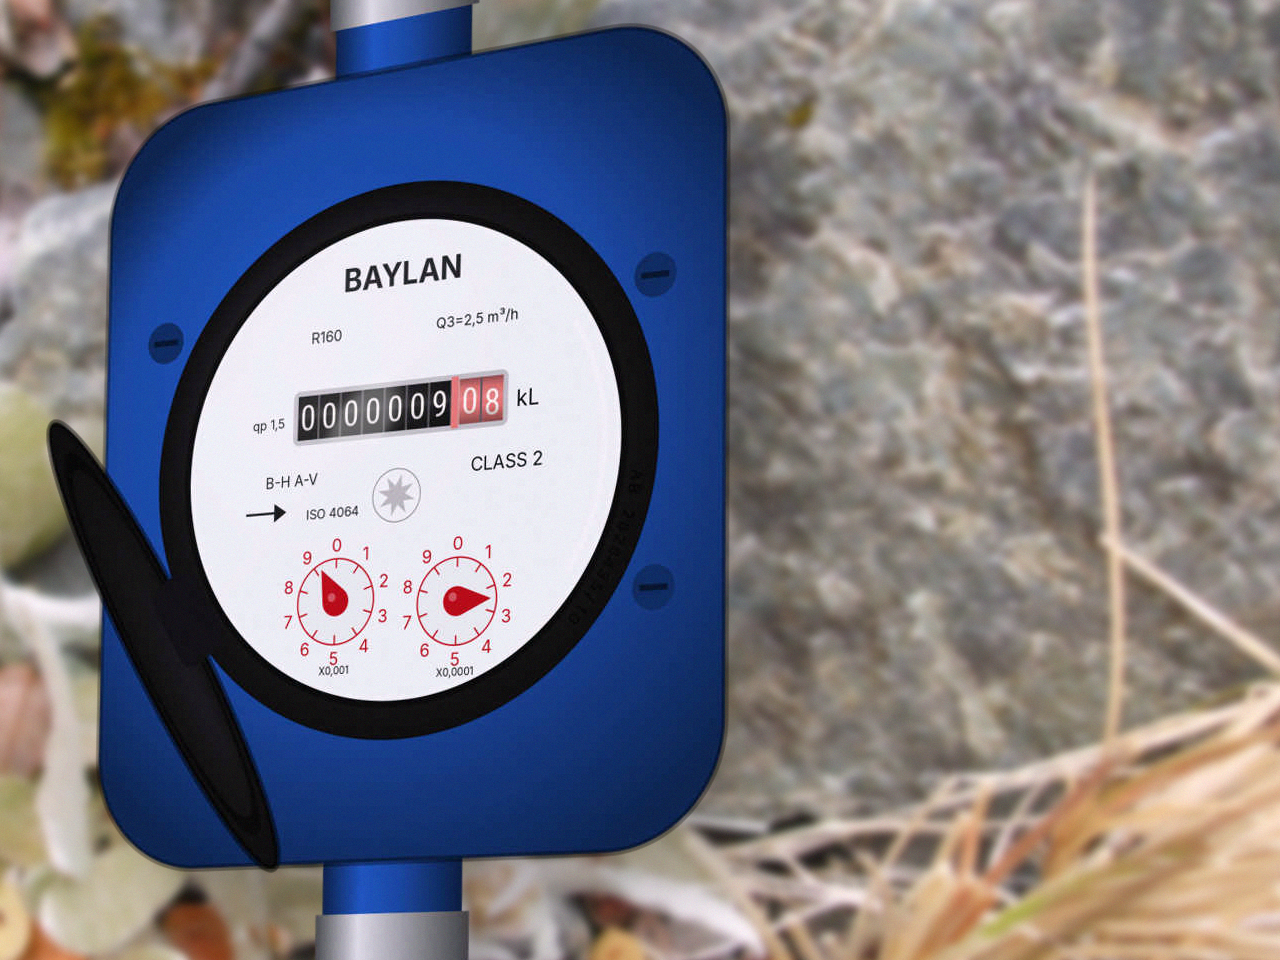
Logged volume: 9.0792 kL
